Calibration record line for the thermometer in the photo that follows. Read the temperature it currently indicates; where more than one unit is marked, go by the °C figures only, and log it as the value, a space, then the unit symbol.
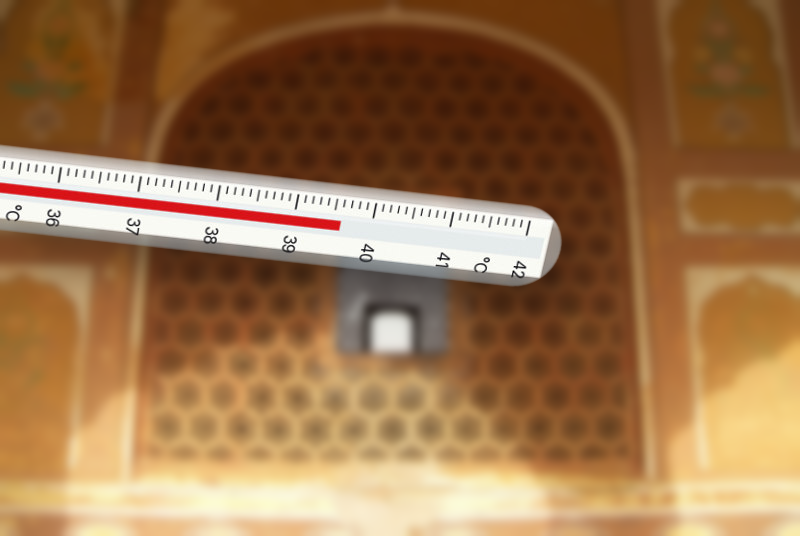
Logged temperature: 39.6 °C
